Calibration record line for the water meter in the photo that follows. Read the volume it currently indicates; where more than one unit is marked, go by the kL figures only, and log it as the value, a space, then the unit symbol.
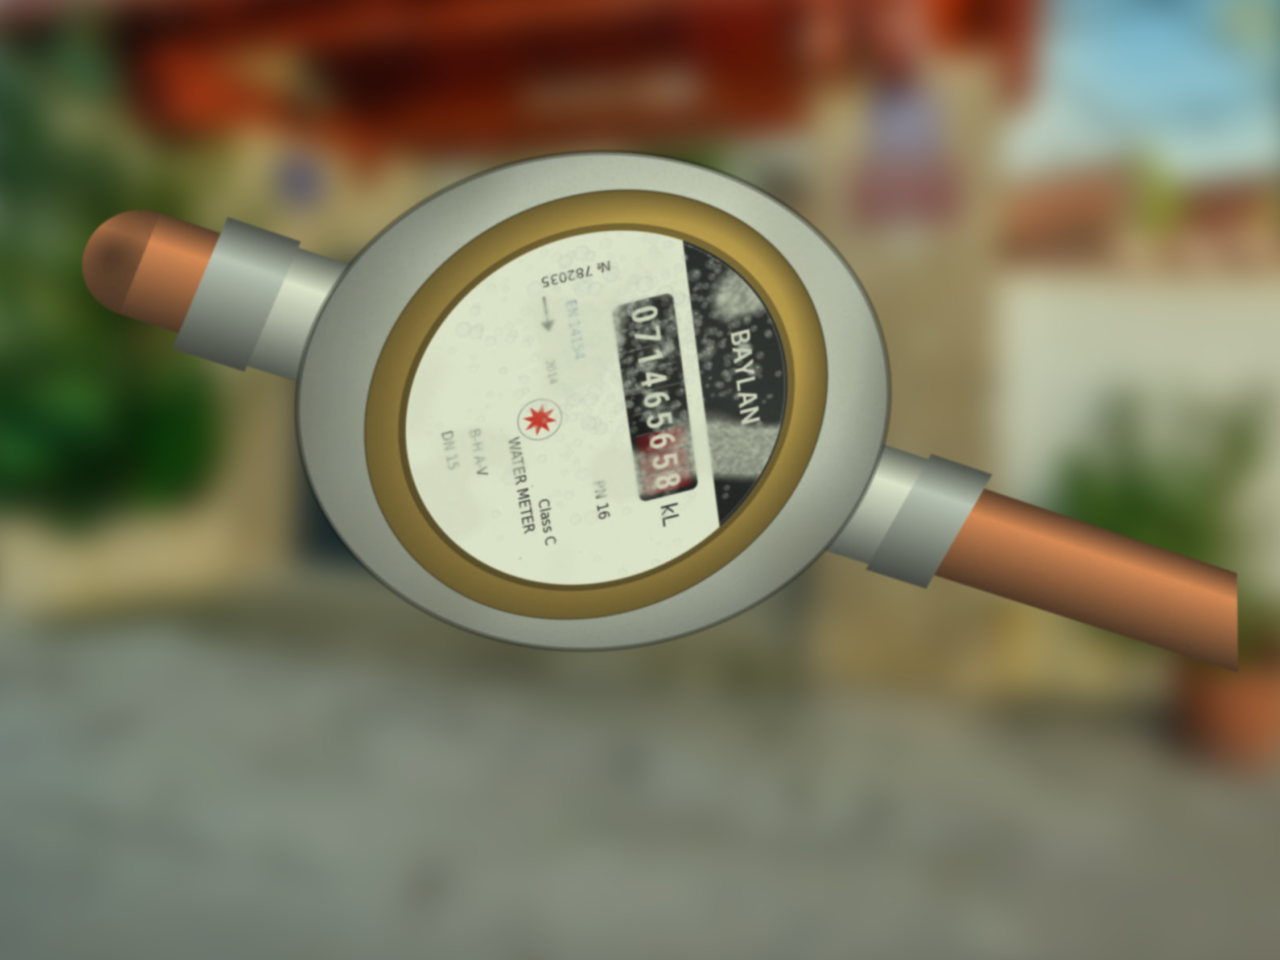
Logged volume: 71465.658 kL
